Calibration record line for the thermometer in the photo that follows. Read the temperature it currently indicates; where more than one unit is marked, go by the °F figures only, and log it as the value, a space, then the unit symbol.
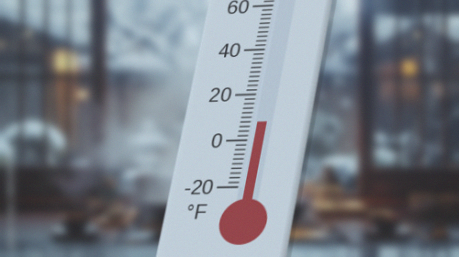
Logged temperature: 8 °F
